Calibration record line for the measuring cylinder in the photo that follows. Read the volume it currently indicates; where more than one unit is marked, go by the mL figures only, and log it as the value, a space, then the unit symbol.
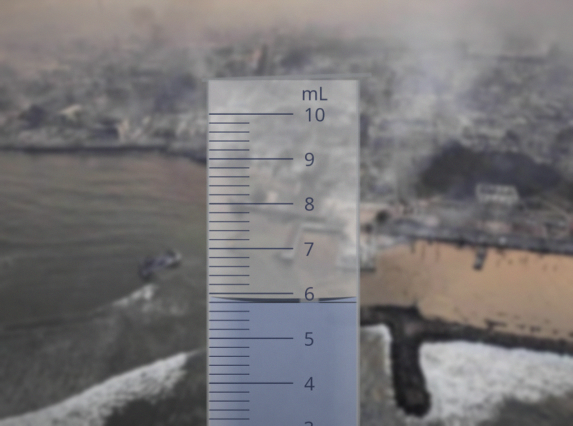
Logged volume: 5.8 mL
